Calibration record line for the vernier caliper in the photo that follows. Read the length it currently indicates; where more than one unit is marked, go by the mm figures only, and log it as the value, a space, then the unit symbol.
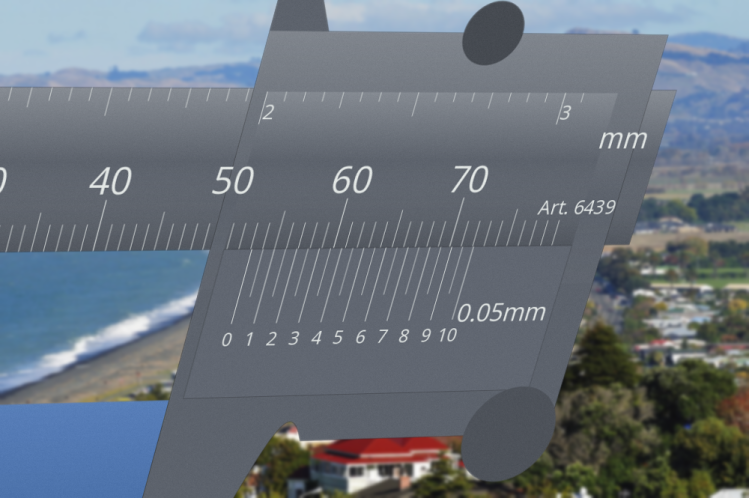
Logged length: 53.1 mm
